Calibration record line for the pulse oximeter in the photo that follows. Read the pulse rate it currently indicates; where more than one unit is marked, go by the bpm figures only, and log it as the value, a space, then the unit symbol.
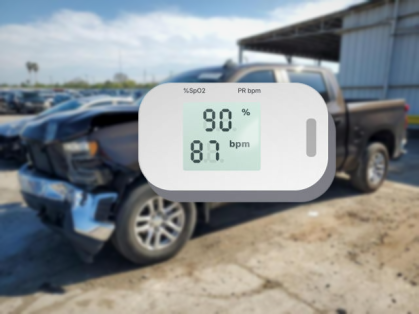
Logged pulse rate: 87 bpm
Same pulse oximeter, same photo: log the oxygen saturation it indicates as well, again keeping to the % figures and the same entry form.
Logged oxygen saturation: 90 %
